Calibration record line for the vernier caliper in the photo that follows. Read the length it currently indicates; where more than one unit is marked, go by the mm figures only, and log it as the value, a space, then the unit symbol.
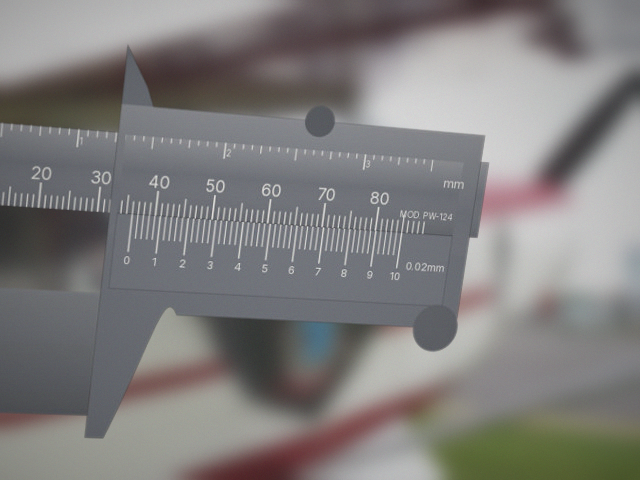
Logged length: 36.0 mm
